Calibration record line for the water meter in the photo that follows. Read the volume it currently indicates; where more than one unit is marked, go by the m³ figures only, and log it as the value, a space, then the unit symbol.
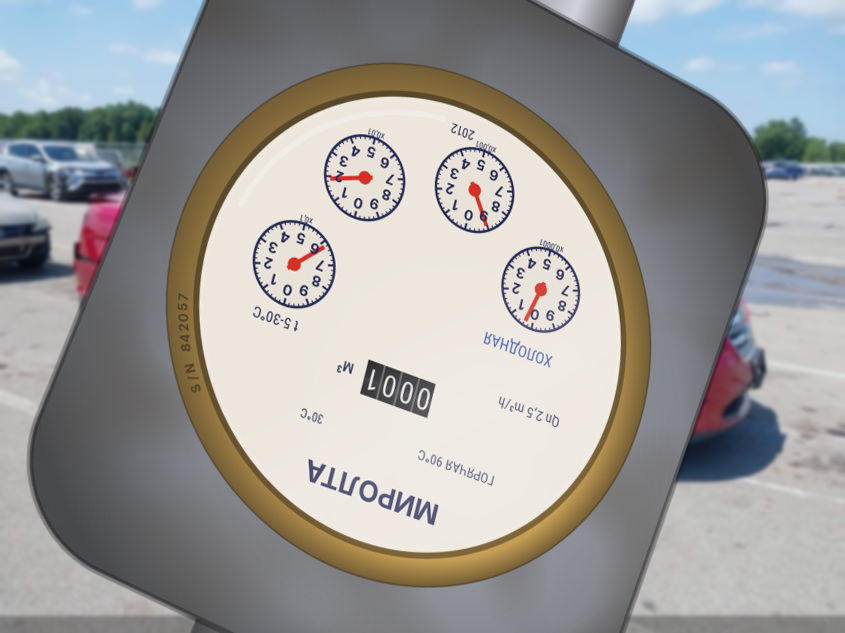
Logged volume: 1.6190 m³
